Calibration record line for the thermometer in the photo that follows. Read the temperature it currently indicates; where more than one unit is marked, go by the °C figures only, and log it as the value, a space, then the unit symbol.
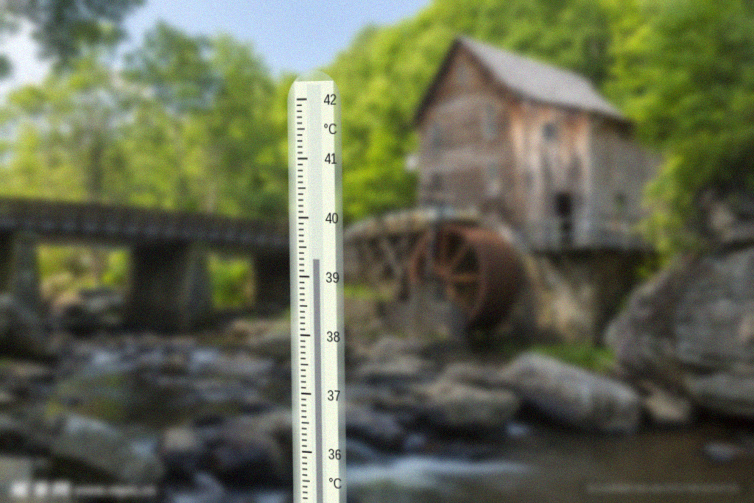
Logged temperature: 39.3 °C
